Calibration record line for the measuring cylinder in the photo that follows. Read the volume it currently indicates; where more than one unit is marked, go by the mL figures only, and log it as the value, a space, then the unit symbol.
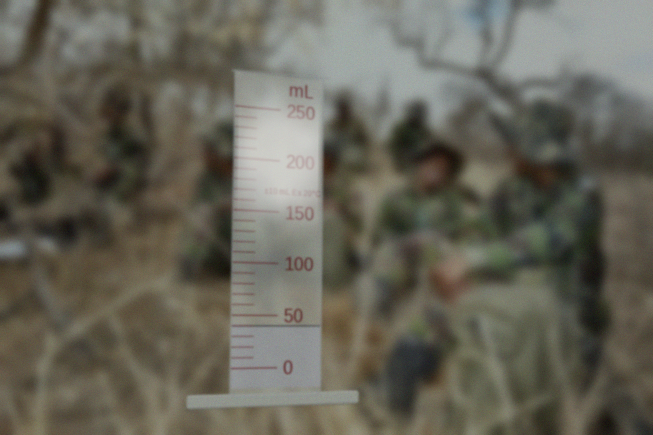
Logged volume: 40 mL
